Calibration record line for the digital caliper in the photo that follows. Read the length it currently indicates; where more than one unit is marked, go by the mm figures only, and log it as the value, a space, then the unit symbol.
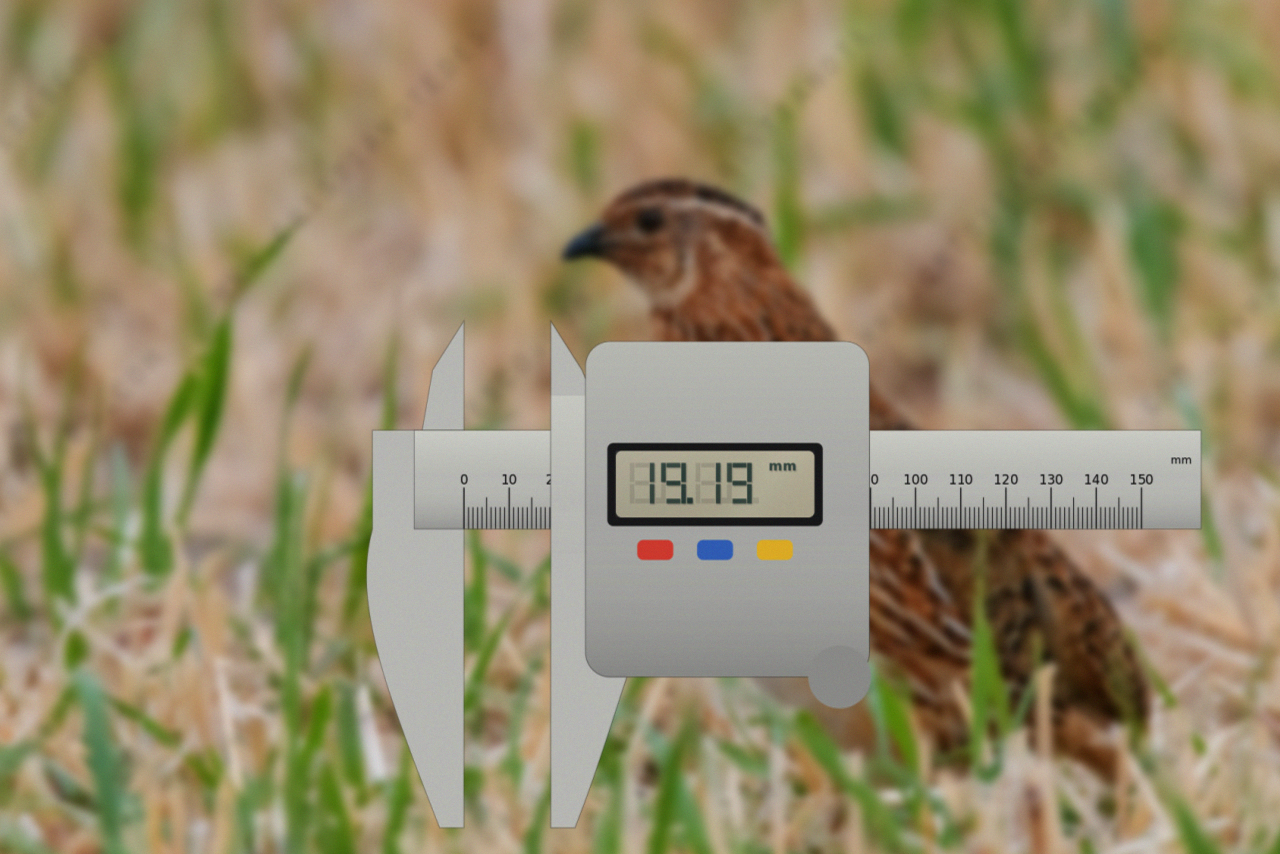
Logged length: 19.19 mm
